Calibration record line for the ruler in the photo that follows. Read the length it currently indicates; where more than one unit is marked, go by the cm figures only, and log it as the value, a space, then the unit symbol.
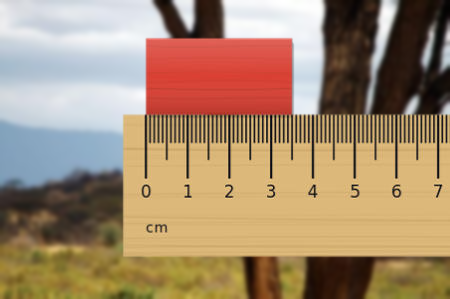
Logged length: 3.5 cm
